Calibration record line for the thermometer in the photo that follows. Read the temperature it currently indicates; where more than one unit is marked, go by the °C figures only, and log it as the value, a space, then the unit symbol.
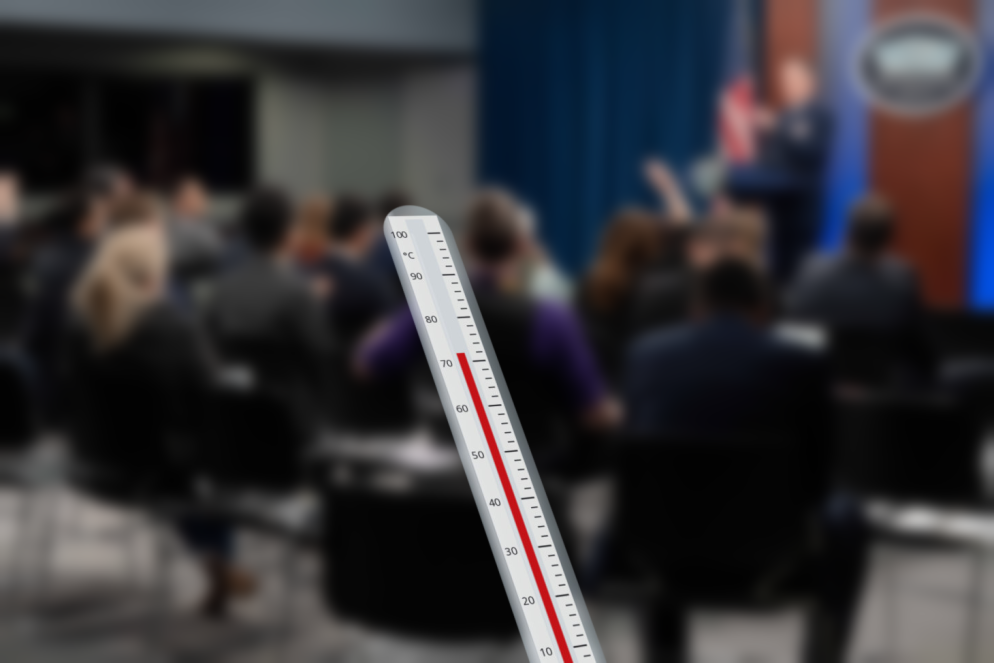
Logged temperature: 72 °C
